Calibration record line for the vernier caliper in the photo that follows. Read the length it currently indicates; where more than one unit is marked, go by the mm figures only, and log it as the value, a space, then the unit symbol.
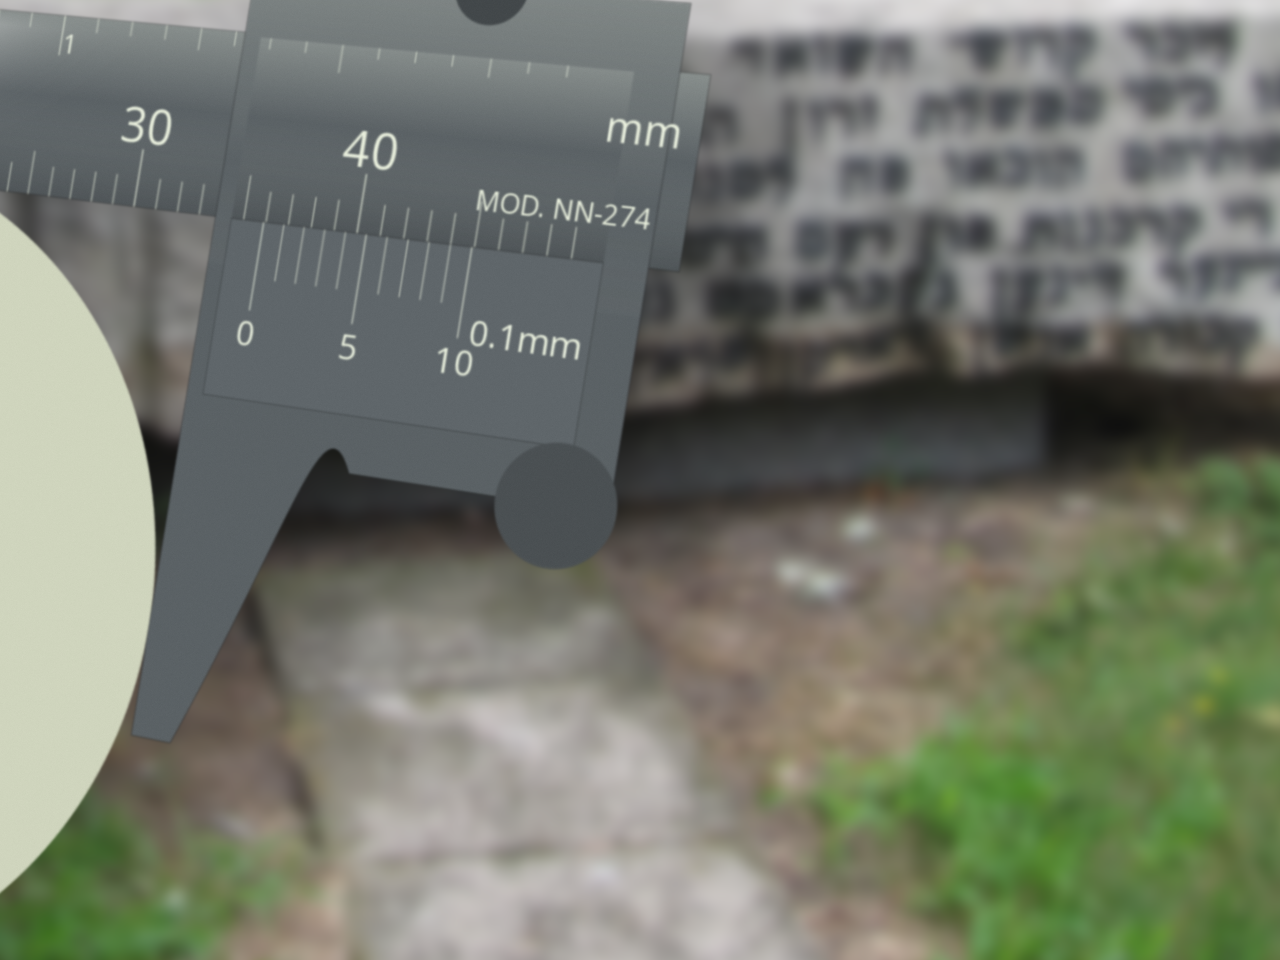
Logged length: 35.9 mm
